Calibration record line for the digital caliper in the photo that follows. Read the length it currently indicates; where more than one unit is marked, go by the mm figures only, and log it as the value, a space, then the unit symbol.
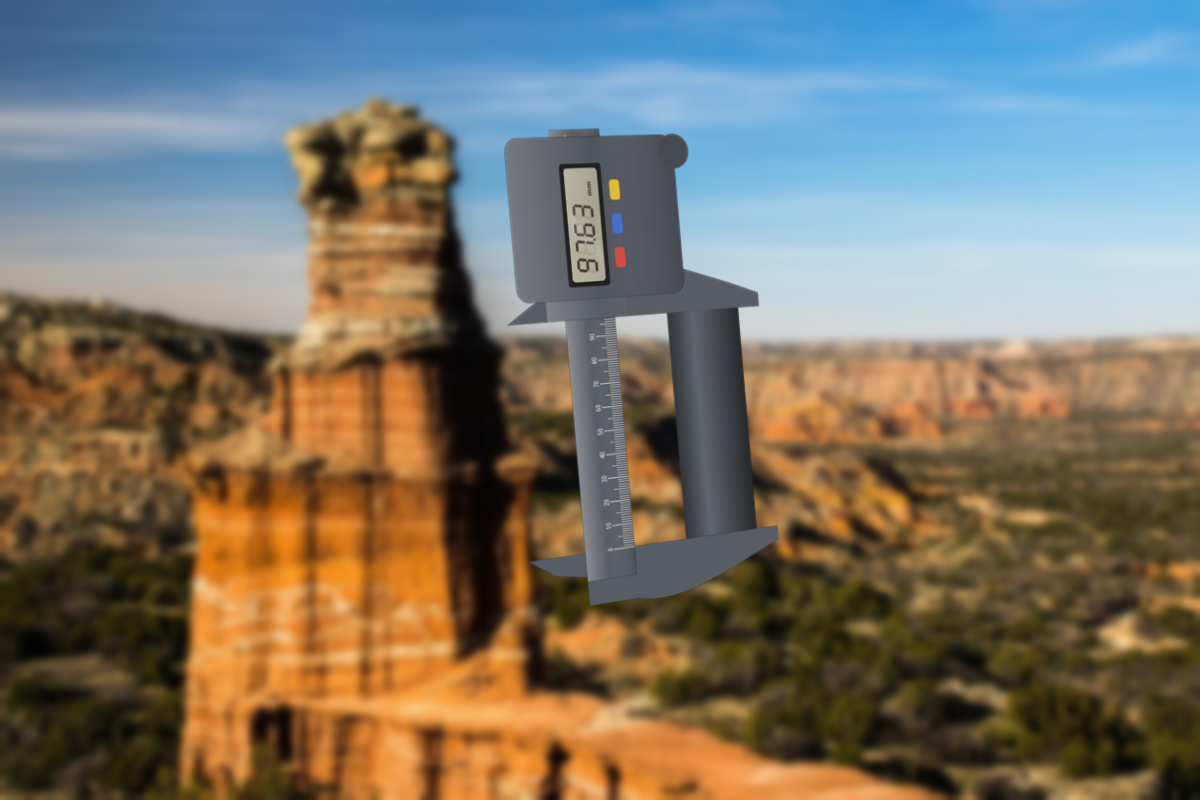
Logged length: 97.63 mm
